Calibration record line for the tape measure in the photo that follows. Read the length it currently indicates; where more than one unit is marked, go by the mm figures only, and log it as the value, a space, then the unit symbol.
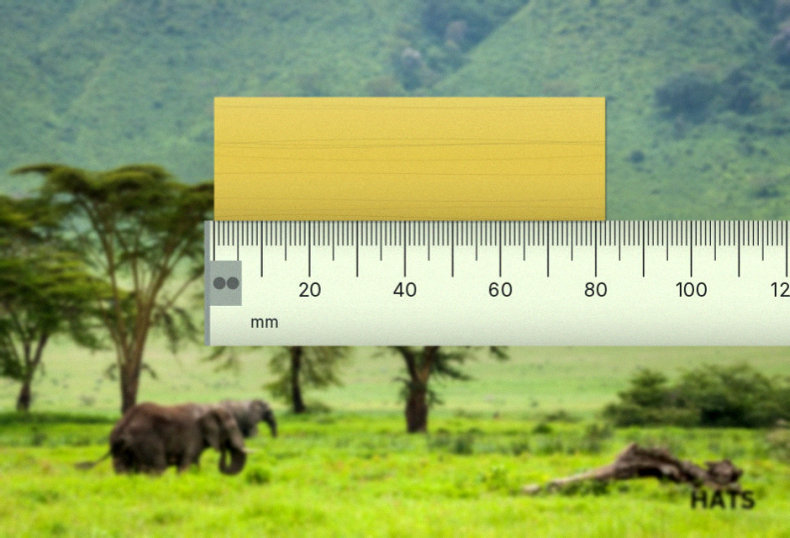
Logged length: 82 mm
